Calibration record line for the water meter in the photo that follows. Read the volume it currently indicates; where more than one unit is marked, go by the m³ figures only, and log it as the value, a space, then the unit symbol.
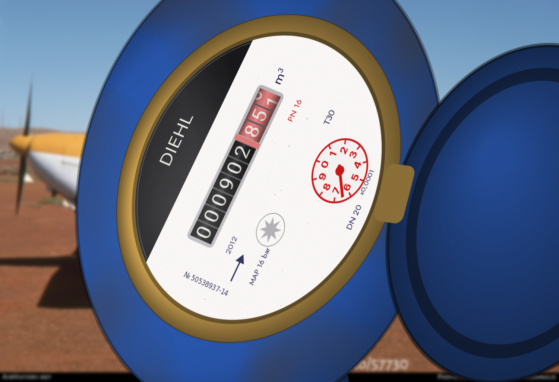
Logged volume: 902.8506 m³
